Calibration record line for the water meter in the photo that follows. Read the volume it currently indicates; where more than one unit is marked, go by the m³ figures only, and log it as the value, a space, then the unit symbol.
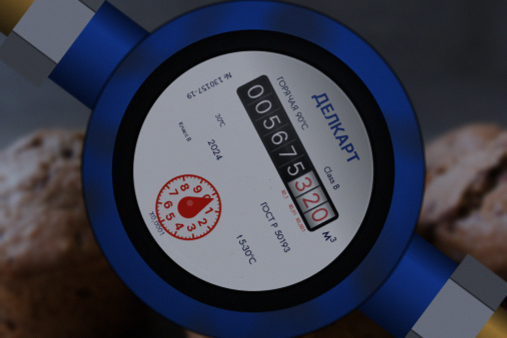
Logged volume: 5675.3200 m³
